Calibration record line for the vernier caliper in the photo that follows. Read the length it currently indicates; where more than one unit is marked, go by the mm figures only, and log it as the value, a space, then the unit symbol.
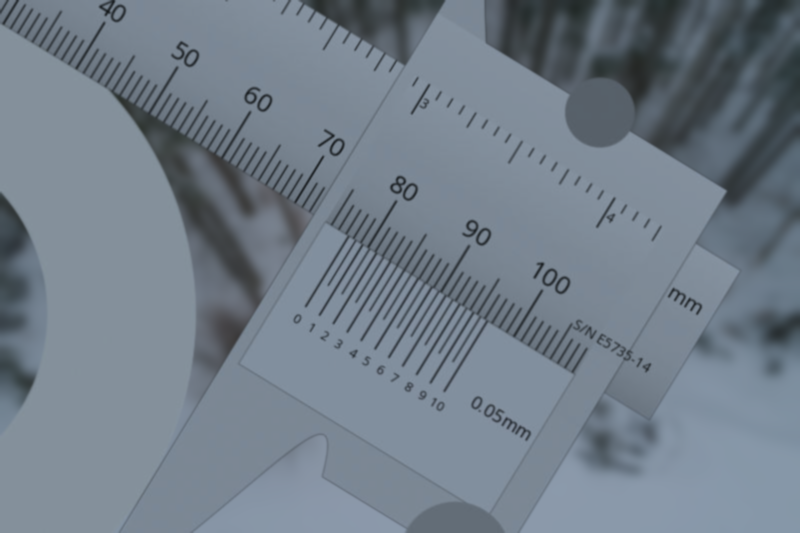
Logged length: 77.4 mm
